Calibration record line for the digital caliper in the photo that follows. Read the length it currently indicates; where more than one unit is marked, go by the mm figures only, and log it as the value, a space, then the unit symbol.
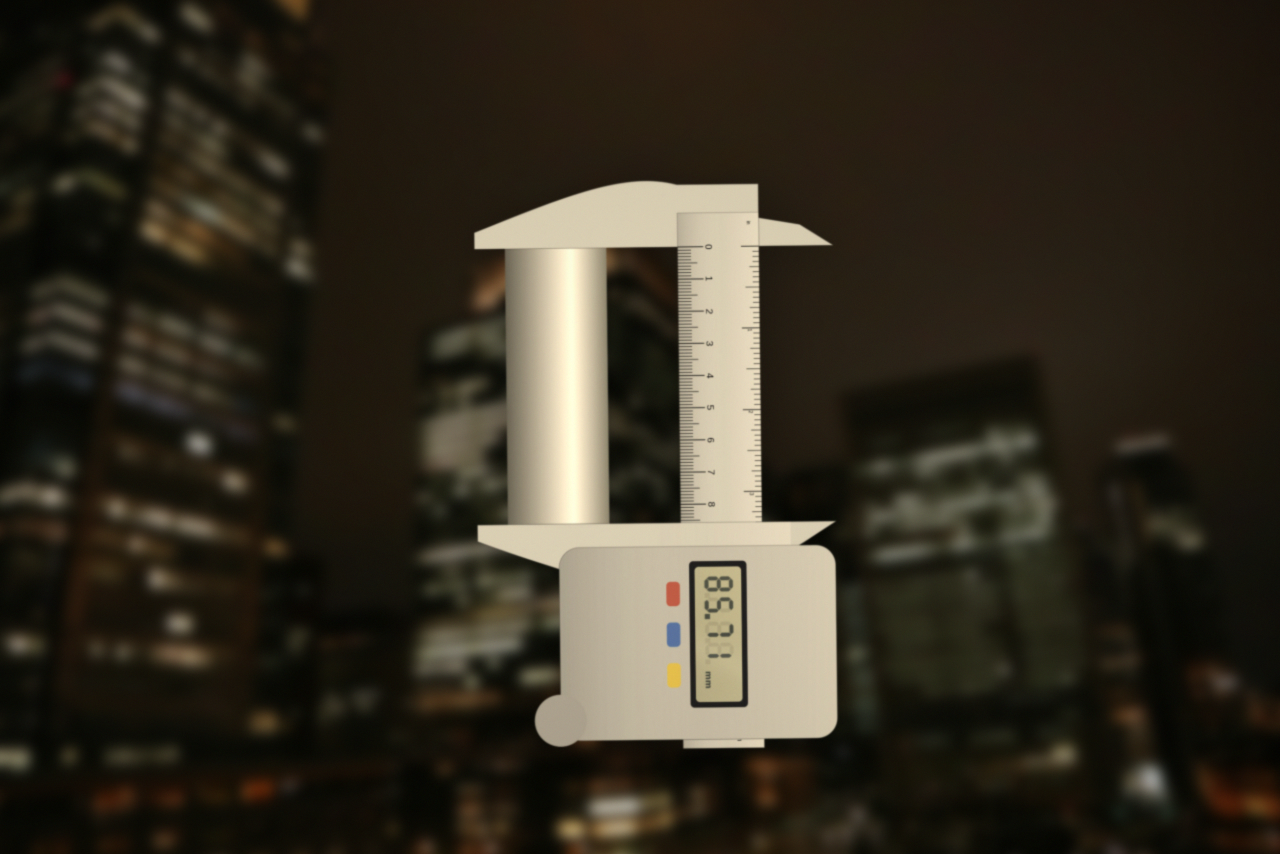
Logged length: 85.71 mm
